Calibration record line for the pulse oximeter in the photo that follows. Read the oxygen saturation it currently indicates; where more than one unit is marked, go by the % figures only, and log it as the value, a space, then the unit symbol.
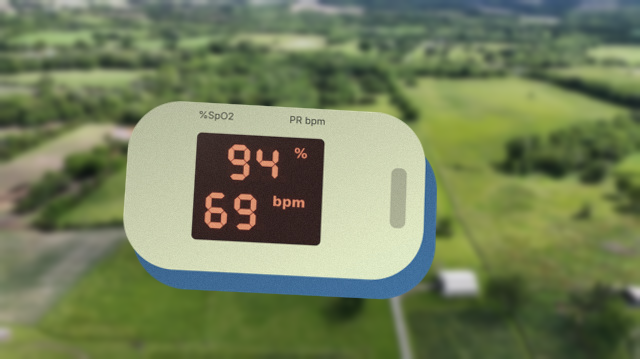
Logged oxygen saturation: 94 %
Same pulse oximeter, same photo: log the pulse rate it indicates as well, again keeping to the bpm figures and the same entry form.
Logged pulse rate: 69 bpm
